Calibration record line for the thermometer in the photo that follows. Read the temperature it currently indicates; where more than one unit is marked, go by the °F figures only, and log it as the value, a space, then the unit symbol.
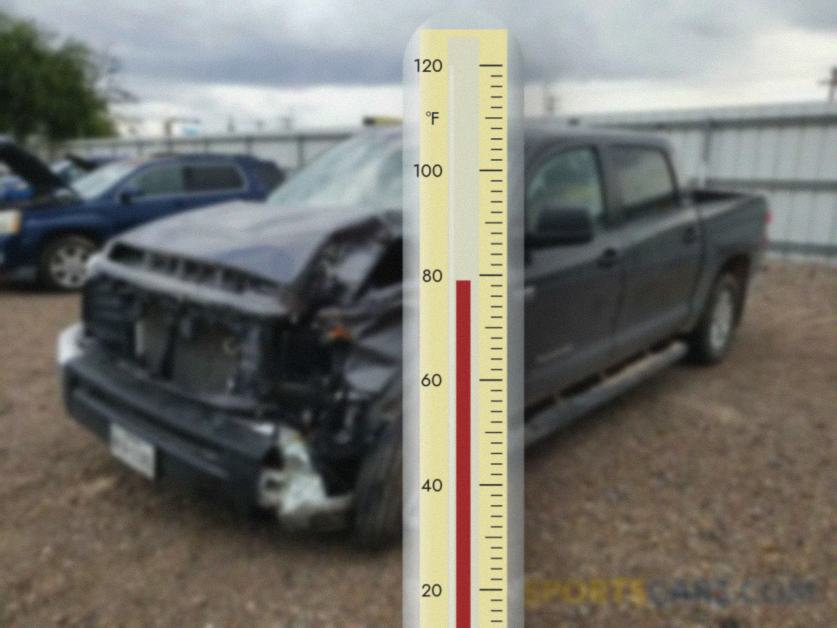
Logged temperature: 79 °F
